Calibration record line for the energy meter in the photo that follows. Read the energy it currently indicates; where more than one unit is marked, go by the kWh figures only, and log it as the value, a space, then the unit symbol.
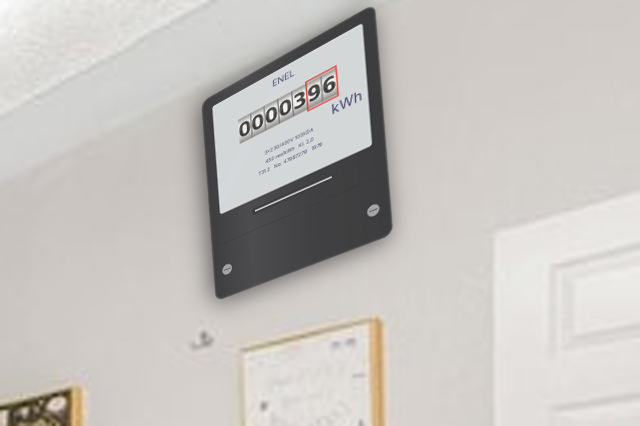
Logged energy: 3.96 kWh
